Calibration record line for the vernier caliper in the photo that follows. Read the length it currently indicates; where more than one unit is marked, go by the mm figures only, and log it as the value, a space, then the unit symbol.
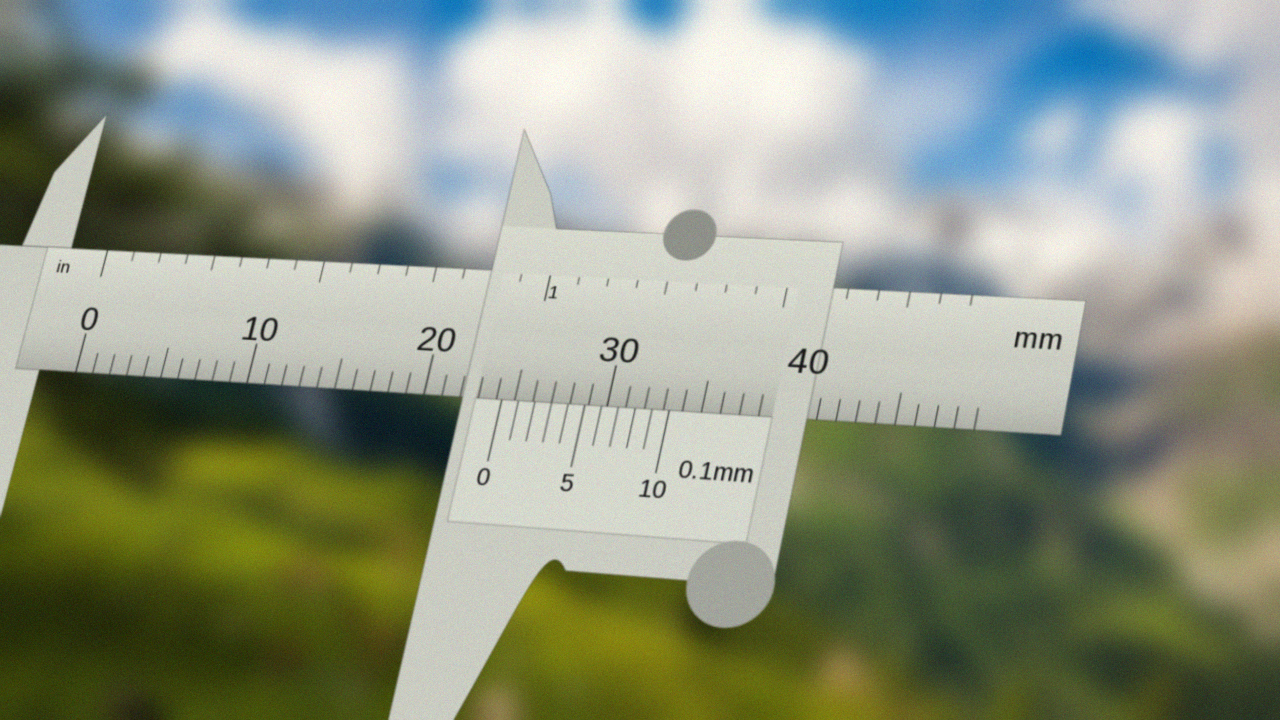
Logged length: 24.3 mm
